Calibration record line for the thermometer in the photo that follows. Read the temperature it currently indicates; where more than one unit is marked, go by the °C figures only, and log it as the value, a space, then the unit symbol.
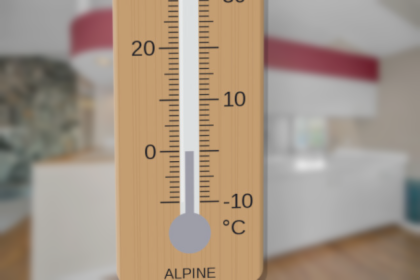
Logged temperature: 0 °C
